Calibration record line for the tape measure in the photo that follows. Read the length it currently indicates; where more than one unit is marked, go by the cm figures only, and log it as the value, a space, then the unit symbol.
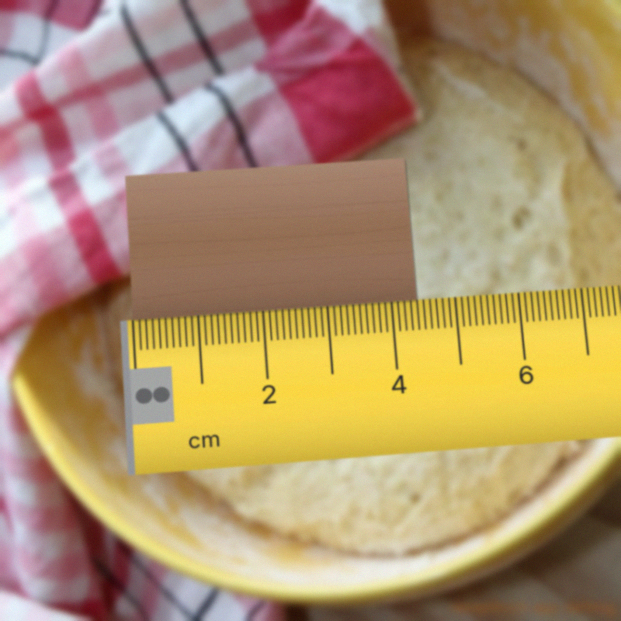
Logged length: 4.4 cm
